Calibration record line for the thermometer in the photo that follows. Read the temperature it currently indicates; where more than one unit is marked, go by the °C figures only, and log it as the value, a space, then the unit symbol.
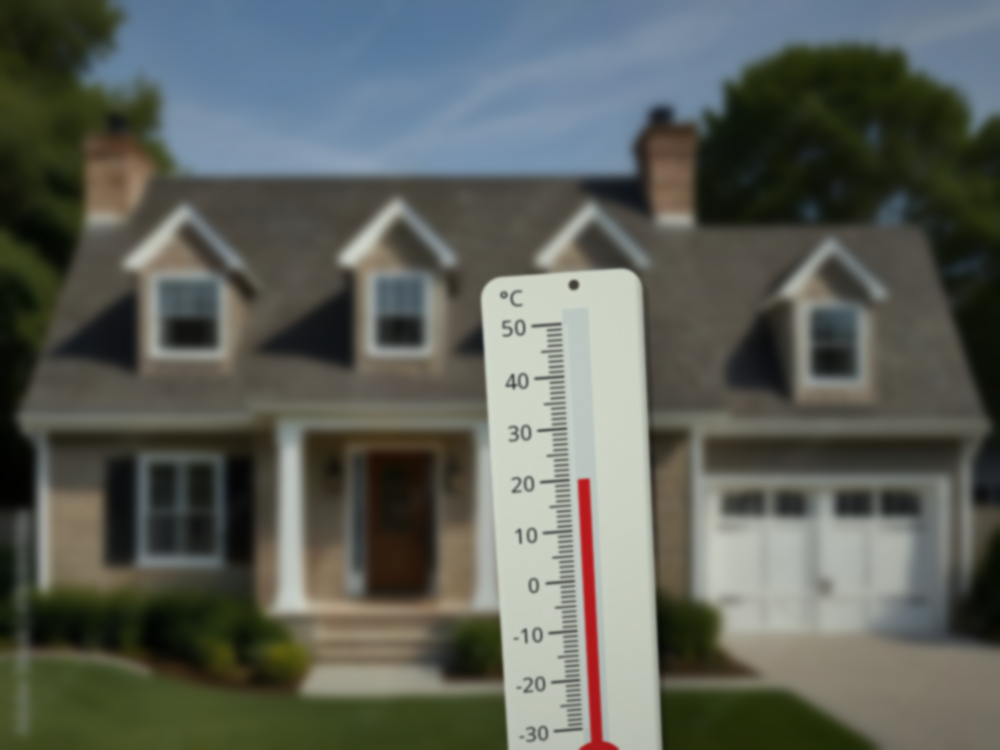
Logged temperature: 20 °C
